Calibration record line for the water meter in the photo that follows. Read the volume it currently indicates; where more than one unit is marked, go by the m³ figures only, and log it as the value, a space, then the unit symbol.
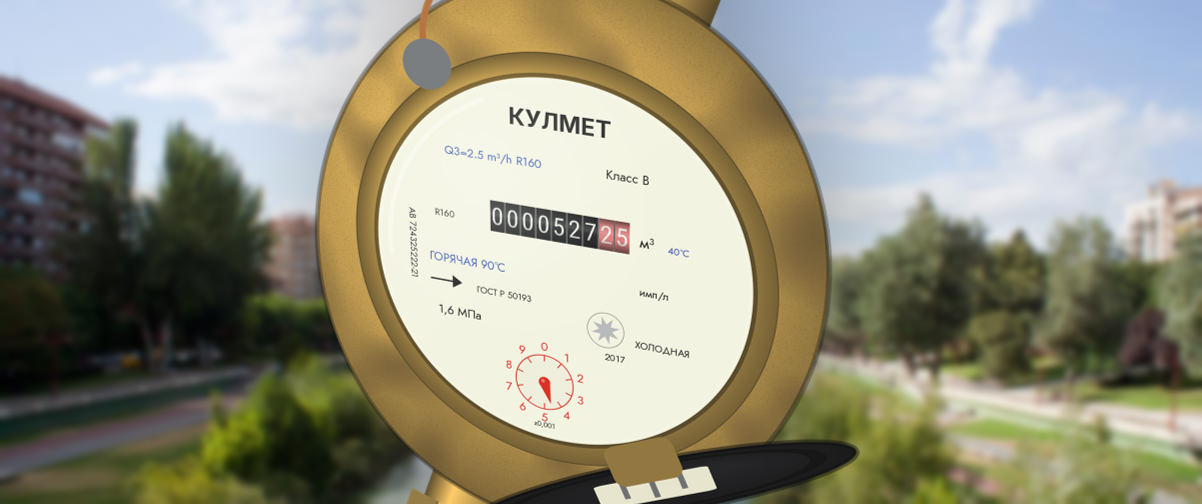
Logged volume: 527.254 m³
